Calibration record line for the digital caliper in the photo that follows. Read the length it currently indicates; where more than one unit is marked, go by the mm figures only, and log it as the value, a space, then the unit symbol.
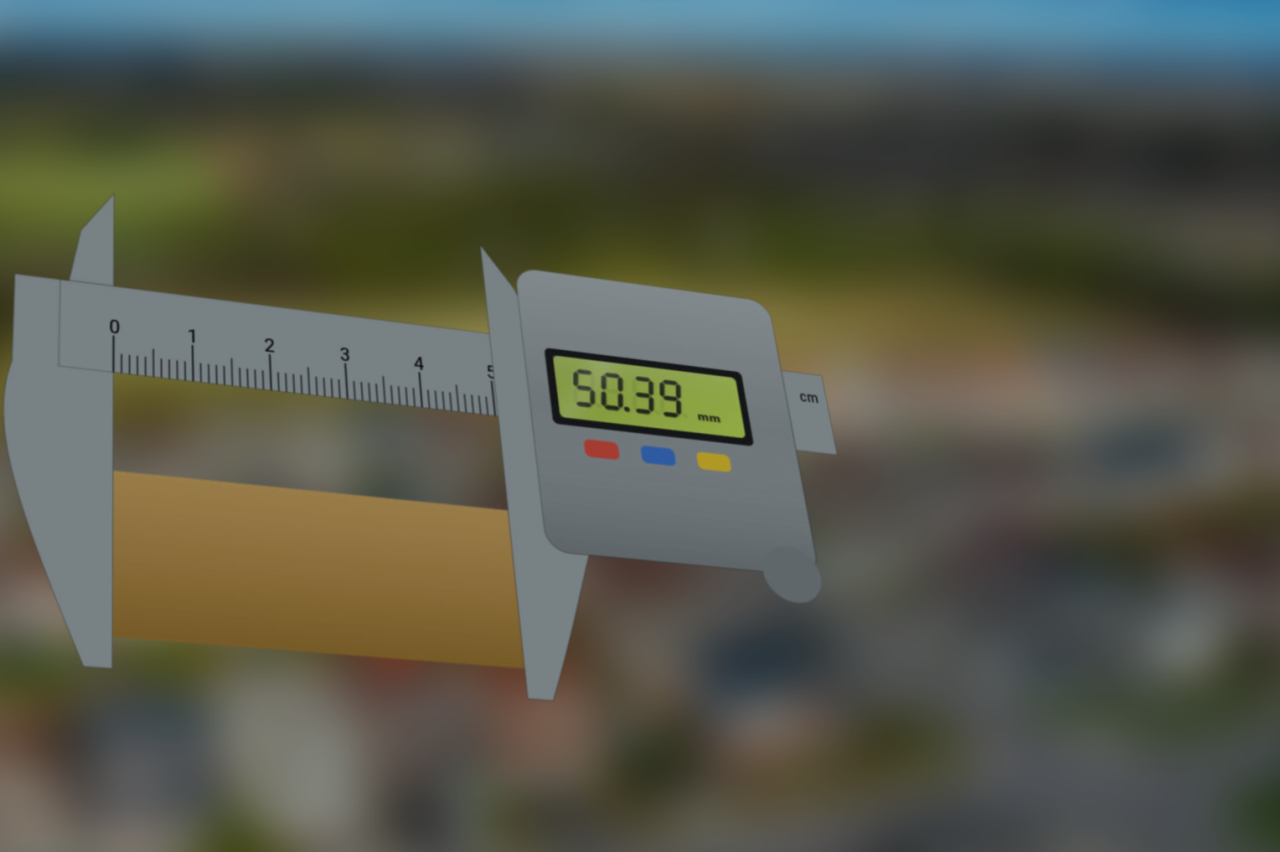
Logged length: 50.39 mm
